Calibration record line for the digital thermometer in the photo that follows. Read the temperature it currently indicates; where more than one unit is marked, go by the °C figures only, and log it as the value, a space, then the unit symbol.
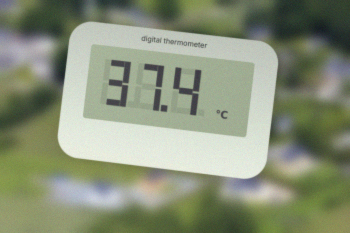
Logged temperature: 37.4 °C
